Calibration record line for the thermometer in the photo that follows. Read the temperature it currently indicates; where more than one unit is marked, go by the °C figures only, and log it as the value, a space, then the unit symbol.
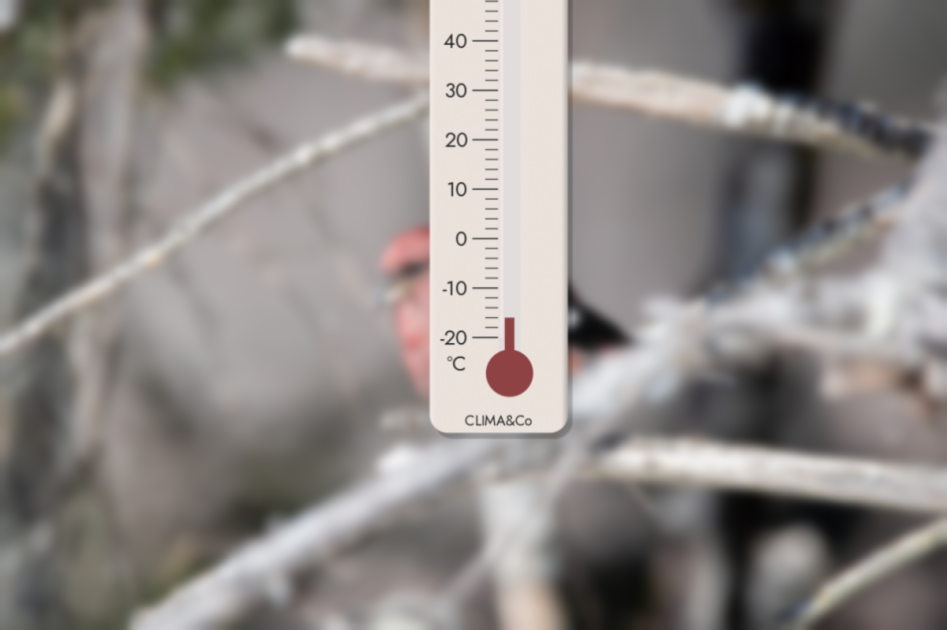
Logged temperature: -16 °C
